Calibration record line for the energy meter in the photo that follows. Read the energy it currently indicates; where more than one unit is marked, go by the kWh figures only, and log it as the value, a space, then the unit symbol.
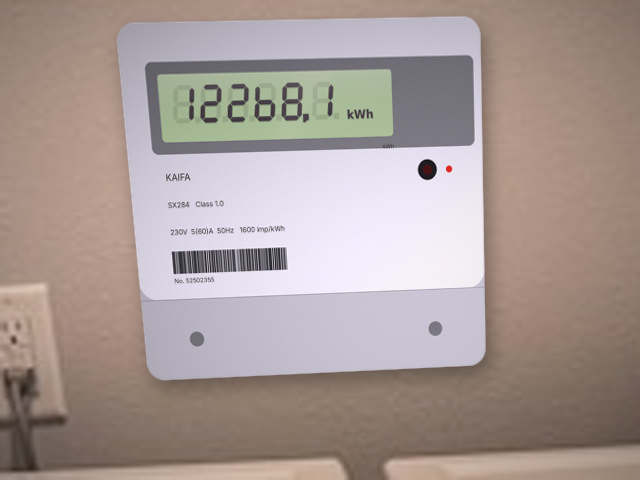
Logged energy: 12268.1 kWh
